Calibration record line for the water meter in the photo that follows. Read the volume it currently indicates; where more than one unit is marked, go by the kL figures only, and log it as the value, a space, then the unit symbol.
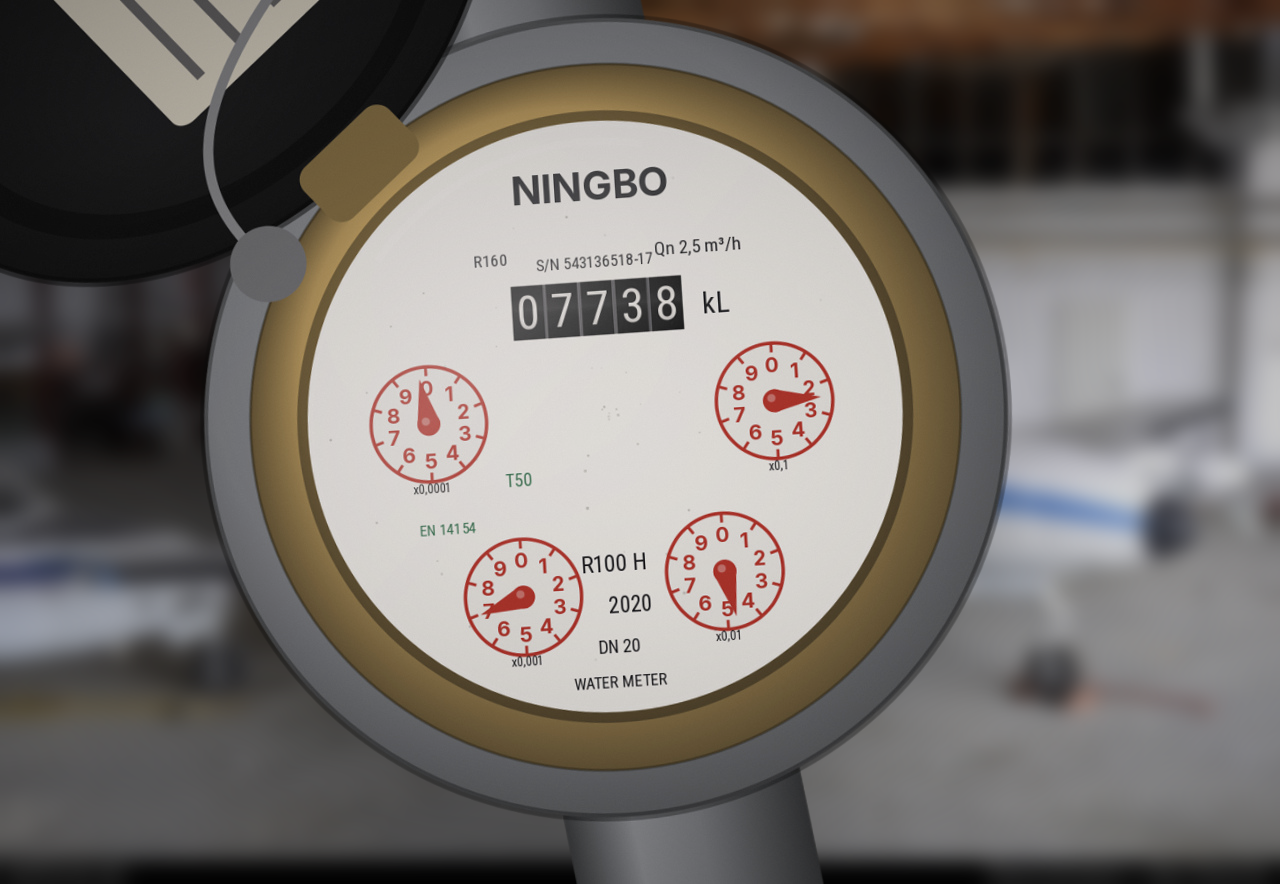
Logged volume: 7738.2469 kL
